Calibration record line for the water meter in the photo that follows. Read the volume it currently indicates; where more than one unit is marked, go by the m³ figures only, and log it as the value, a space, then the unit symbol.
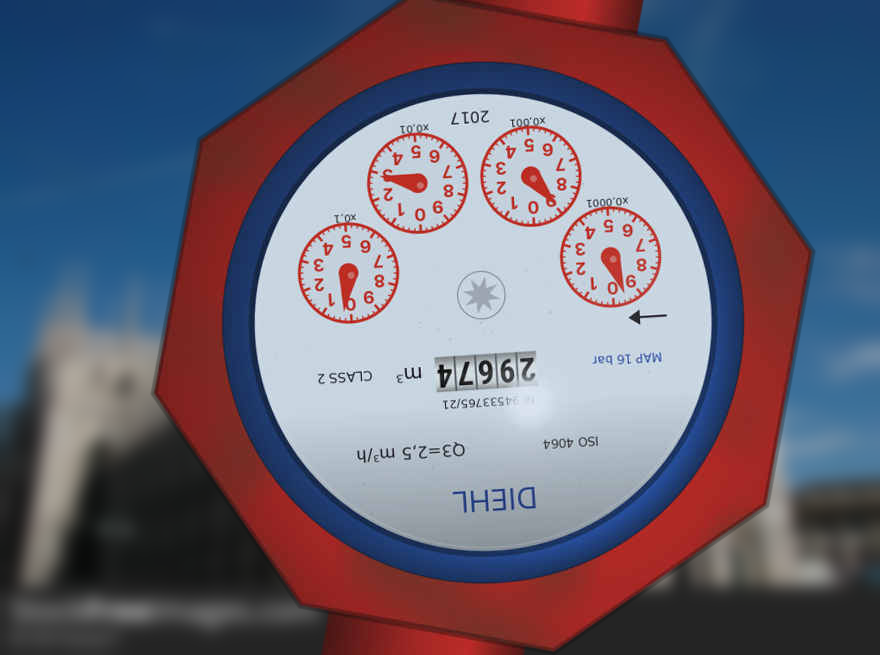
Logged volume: 29674.0289 m³
